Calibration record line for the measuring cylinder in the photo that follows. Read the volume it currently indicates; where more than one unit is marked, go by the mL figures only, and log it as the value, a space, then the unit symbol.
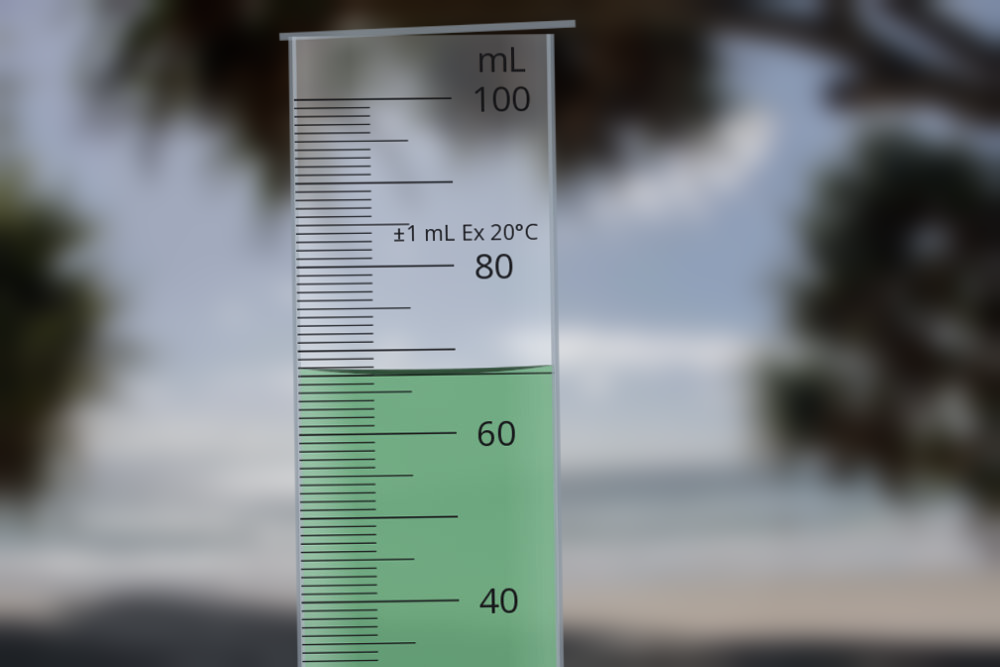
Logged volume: 67 mL
